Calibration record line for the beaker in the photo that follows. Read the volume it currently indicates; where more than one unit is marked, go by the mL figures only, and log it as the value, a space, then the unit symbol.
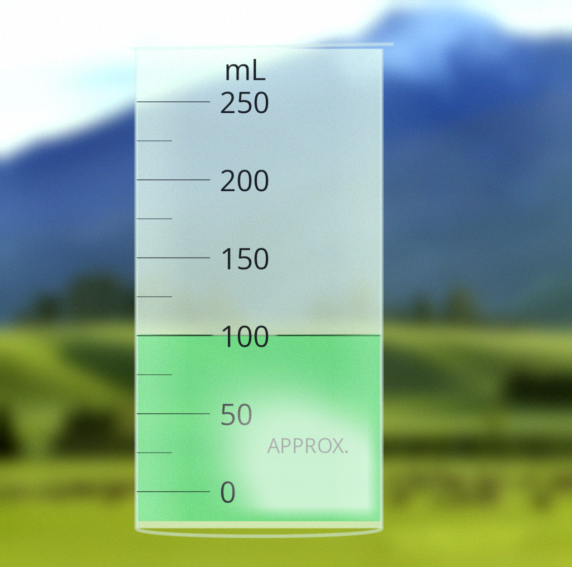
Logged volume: 100 mL
